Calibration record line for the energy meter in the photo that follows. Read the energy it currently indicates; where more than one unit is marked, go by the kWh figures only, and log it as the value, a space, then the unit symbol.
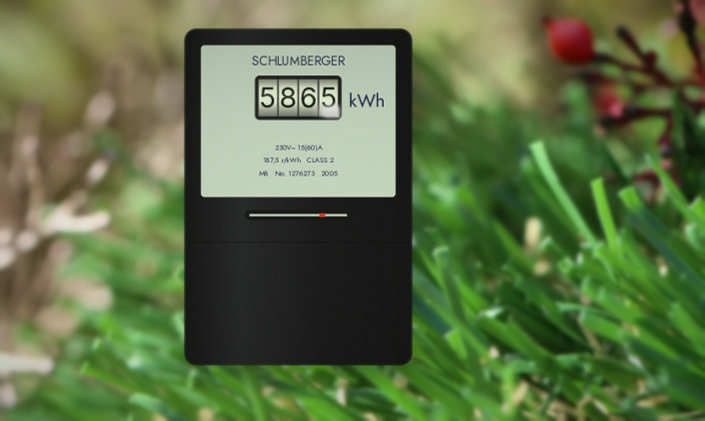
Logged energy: 5865 kWh
